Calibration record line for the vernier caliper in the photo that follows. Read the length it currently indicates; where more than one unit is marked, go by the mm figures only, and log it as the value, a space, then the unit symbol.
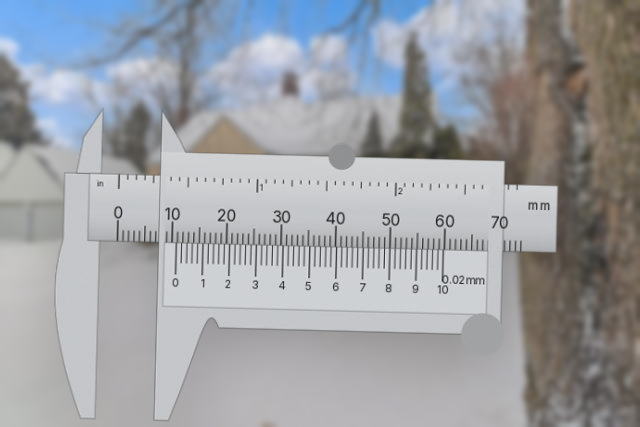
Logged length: 10.8 mm
